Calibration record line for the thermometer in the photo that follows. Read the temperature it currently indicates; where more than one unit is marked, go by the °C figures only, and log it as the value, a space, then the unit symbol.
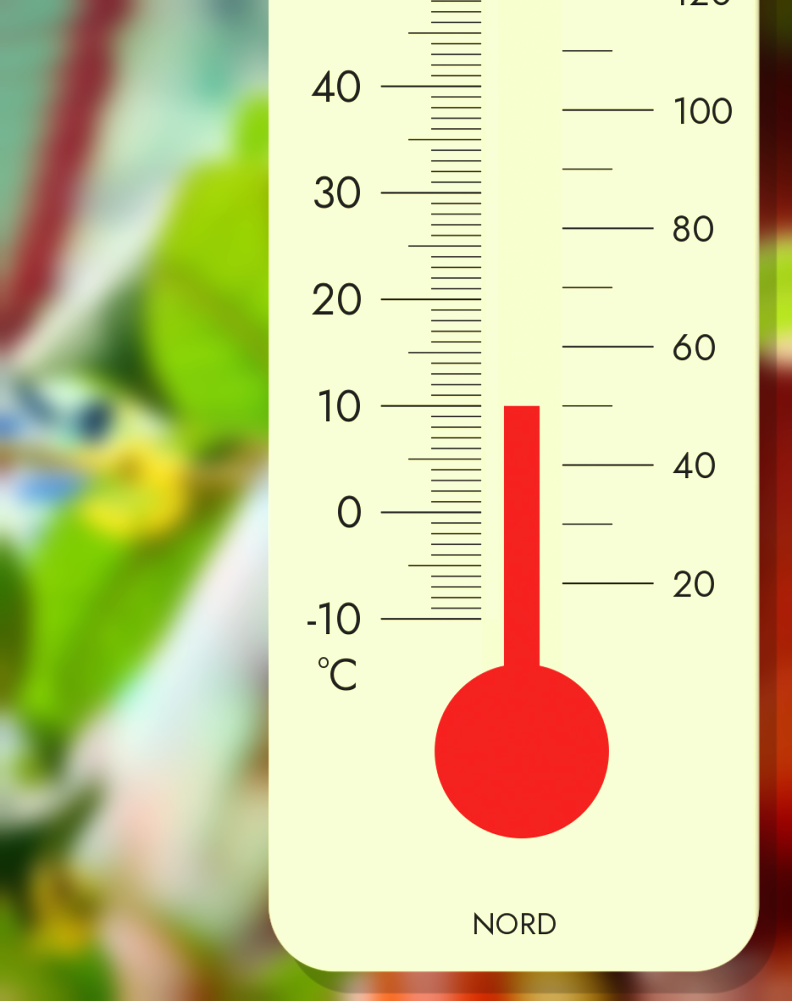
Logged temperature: 10 °C
